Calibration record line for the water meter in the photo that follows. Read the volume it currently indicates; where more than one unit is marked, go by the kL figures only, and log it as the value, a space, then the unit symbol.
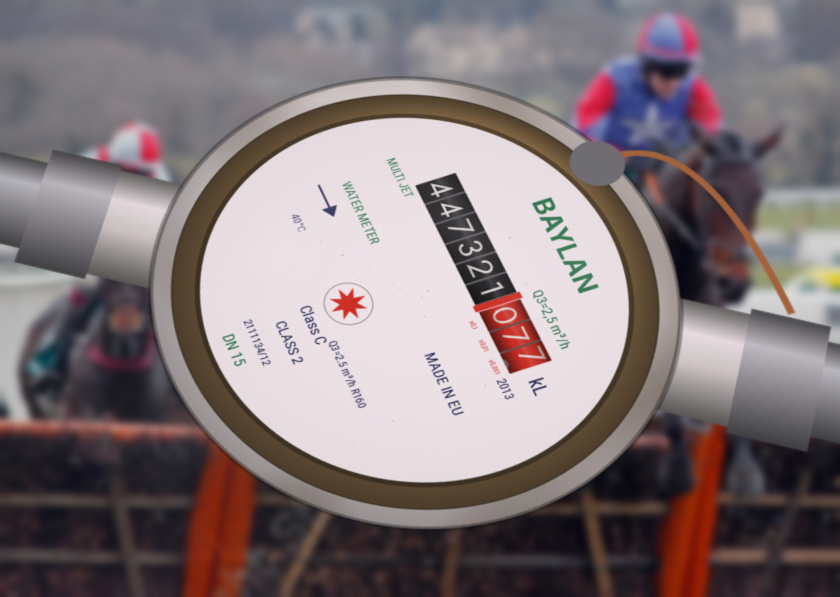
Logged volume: 447321.077 kL
